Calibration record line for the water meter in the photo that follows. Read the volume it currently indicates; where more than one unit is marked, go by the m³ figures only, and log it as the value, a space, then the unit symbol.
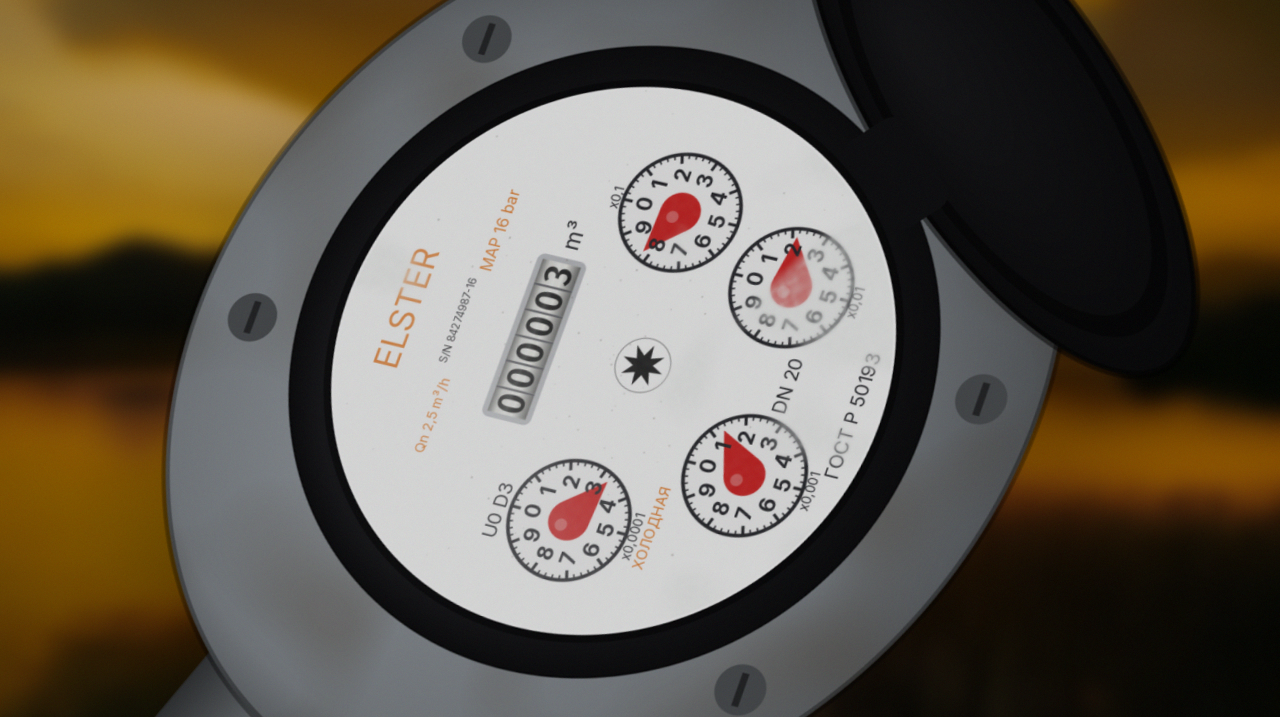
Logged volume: 3.8213 m³
